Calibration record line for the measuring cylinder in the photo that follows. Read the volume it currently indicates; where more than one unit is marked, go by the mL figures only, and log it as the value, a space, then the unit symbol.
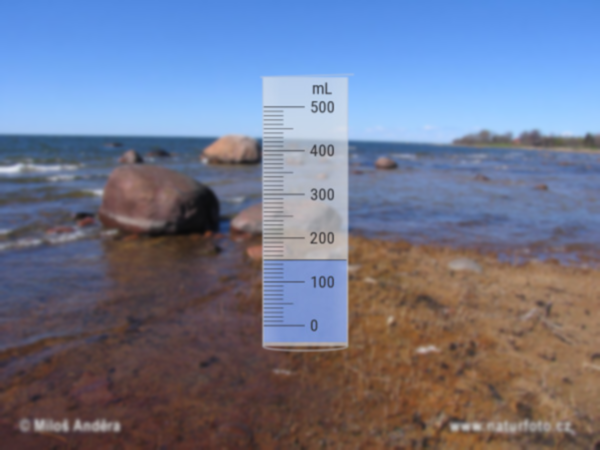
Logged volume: 150 mL
